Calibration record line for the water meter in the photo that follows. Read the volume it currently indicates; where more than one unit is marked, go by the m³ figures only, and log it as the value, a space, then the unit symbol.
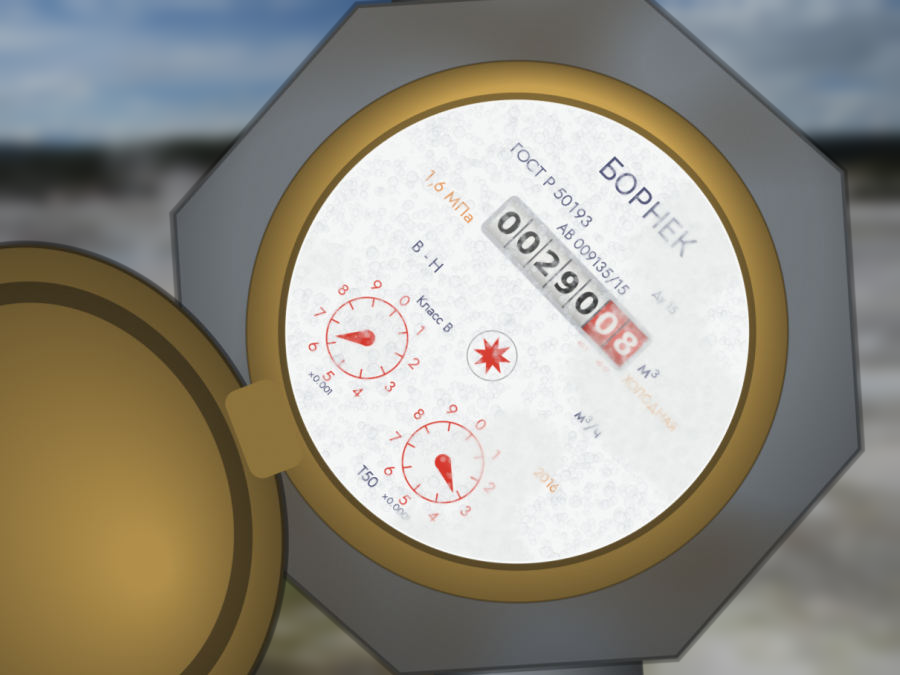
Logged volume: 290.0863 m³
